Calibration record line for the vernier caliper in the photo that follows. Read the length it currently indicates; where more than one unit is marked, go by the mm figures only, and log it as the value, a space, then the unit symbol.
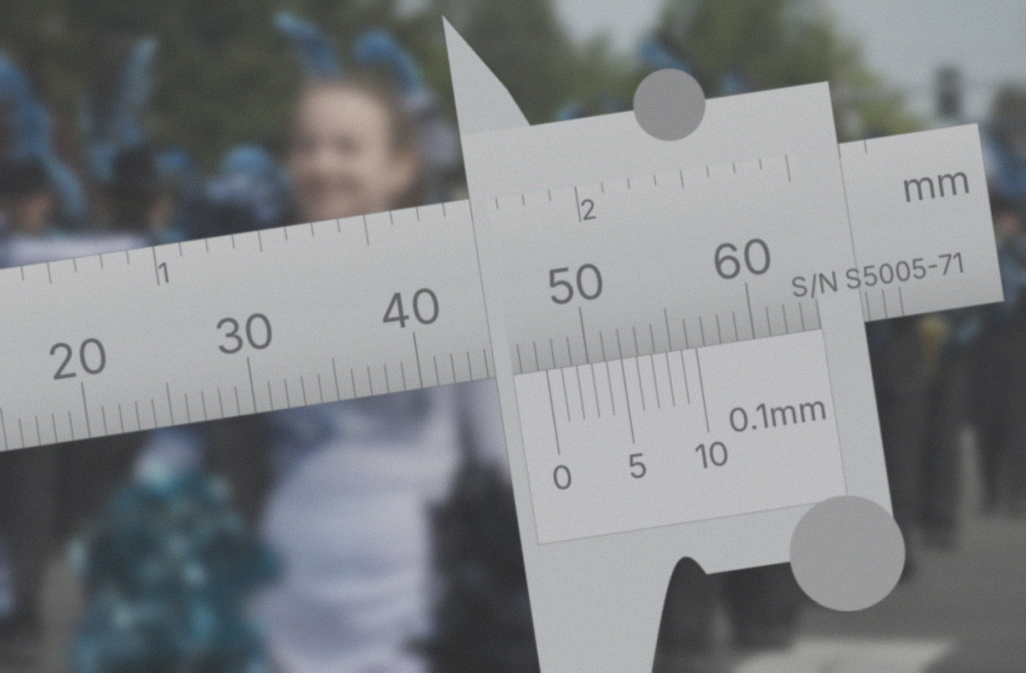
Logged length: 47.5 mm
